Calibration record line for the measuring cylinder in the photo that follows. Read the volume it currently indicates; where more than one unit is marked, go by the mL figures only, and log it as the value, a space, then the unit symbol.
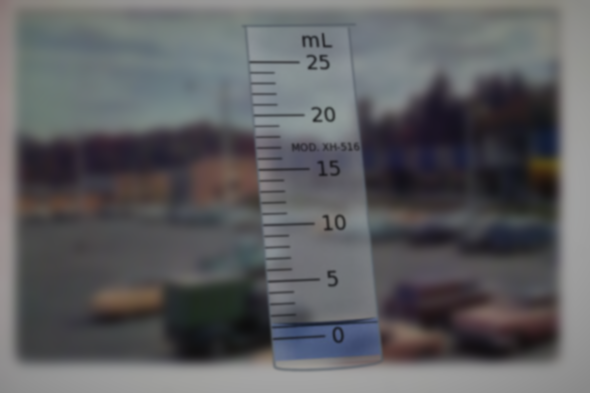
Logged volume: 1 mL
